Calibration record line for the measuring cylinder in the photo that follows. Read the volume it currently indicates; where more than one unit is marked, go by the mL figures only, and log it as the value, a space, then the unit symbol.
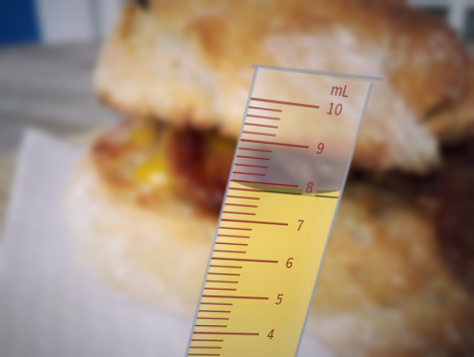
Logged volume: 7.8 mL
